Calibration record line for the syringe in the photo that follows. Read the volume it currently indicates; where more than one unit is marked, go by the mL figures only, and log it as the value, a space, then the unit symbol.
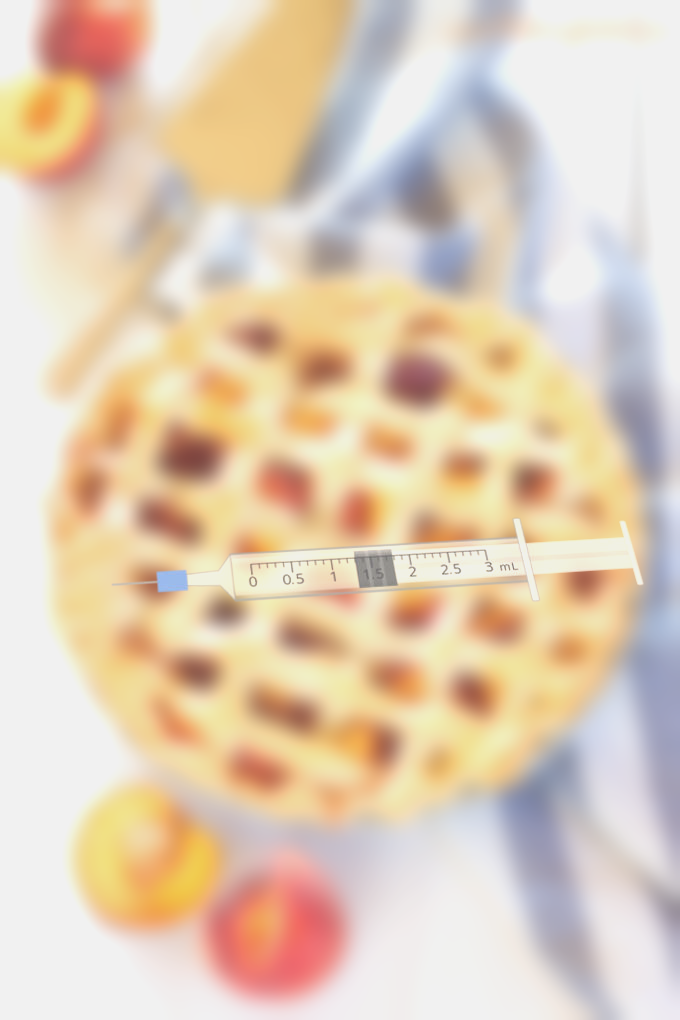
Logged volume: 1.3 mL
